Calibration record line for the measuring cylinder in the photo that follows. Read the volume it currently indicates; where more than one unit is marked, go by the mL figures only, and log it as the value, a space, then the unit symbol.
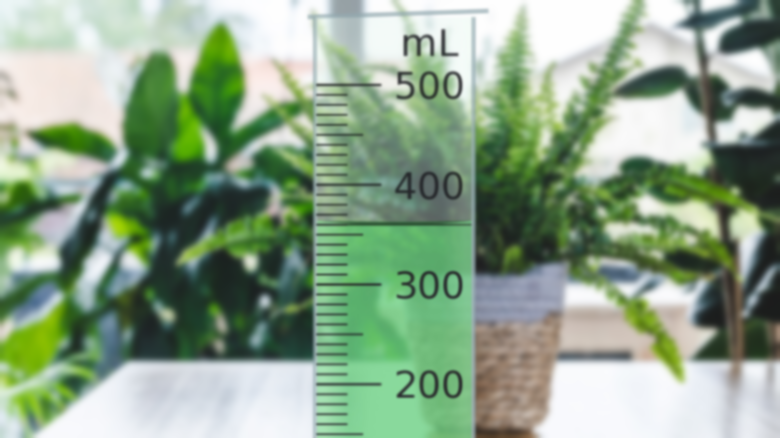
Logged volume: 360 mL
